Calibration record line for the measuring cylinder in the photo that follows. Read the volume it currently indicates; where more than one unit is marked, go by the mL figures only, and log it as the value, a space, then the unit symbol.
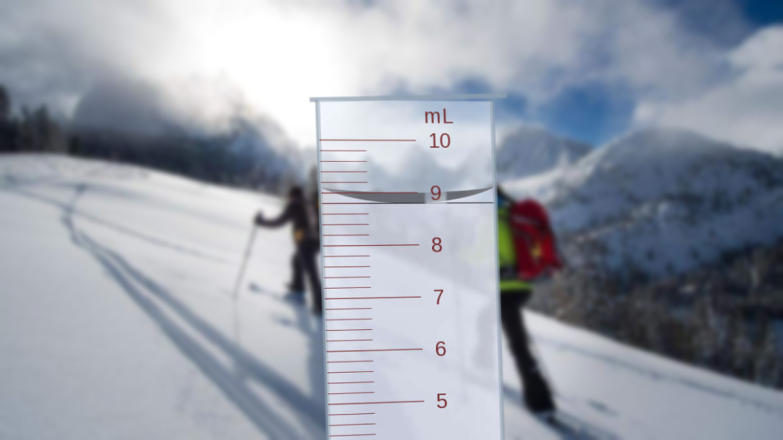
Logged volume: 8.8 mL
